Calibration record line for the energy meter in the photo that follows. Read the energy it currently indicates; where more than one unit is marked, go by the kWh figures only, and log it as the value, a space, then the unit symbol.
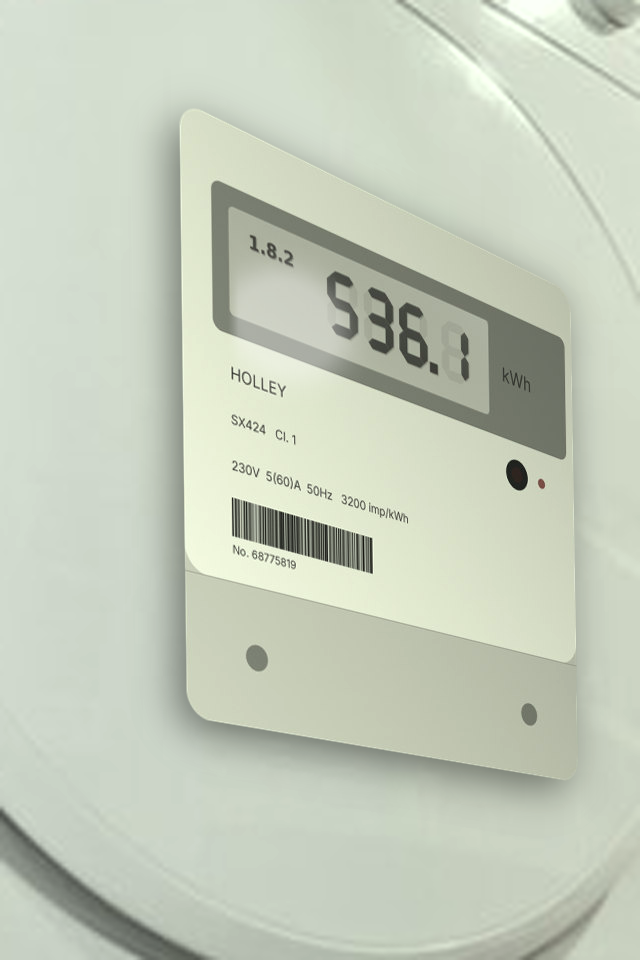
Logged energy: 536.1 kWh
